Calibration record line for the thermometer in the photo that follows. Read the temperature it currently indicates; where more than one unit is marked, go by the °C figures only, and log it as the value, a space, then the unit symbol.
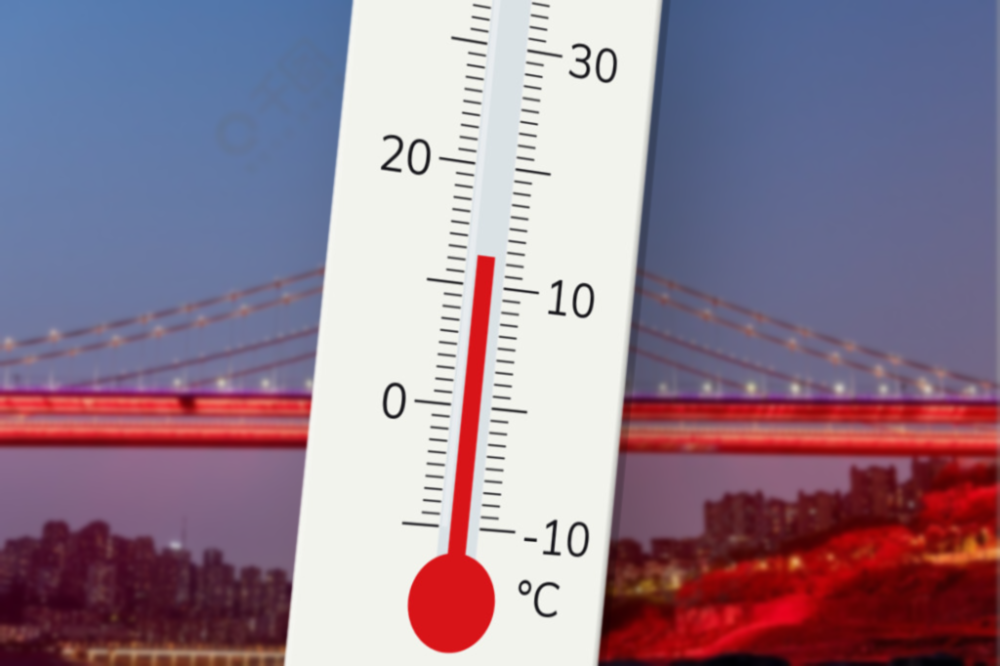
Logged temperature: 12.5 °C
